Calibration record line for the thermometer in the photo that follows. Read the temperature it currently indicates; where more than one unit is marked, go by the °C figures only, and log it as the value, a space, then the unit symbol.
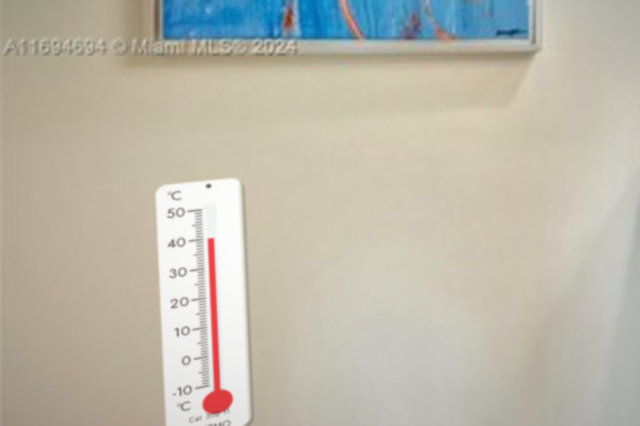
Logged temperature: 40 °C
